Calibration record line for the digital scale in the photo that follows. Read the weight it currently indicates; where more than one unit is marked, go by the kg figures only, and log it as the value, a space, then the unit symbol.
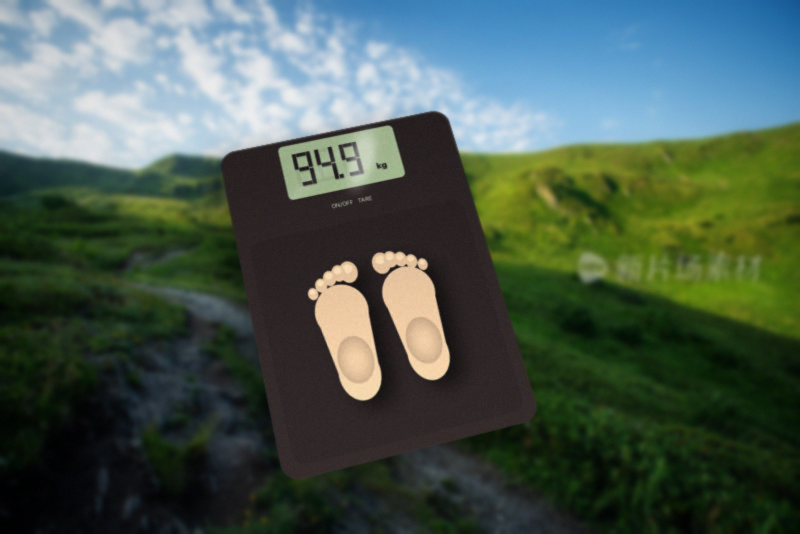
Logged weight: 94.9 kg
